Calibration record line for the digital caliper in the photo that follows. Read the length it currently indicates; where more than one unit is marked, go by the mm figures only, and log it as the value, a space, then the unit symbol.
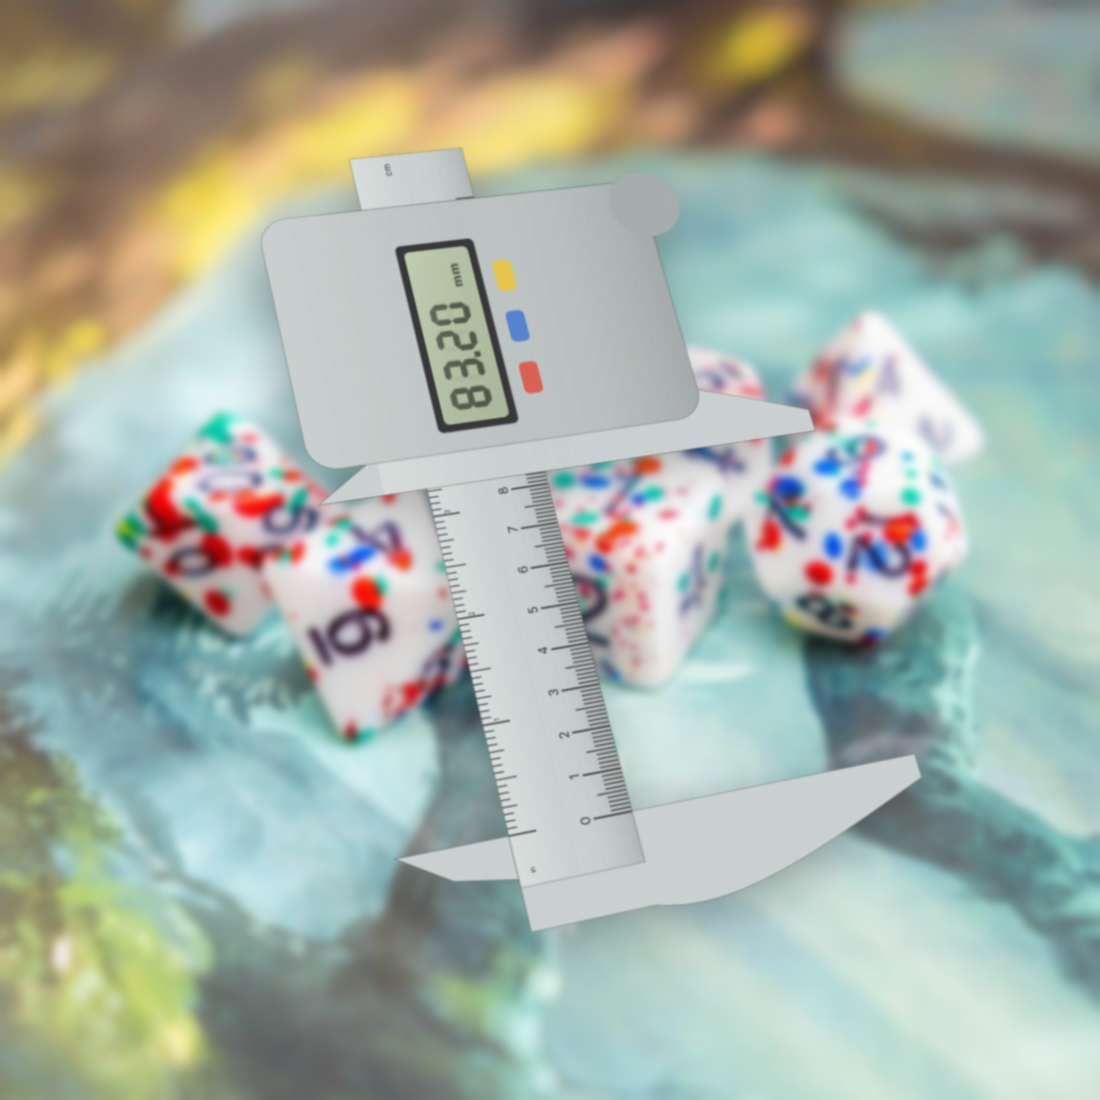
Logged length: 83.20 mm
